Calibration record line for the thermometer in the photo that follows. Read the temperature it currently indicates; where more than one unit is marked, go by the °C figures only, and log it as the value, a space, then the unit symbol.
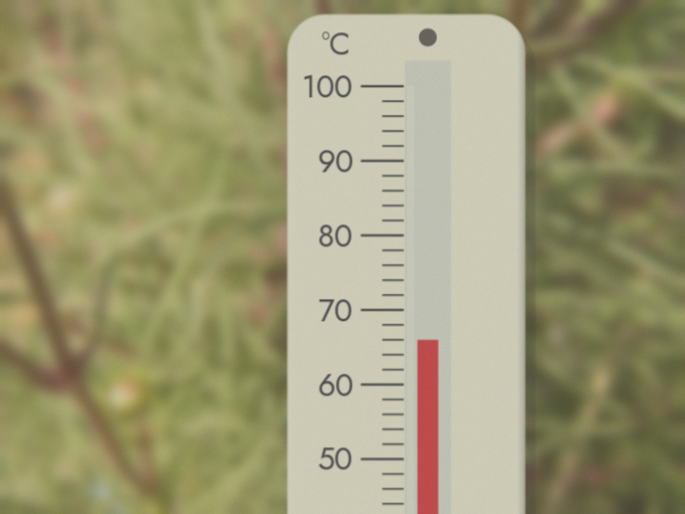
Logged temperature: 66 °C
